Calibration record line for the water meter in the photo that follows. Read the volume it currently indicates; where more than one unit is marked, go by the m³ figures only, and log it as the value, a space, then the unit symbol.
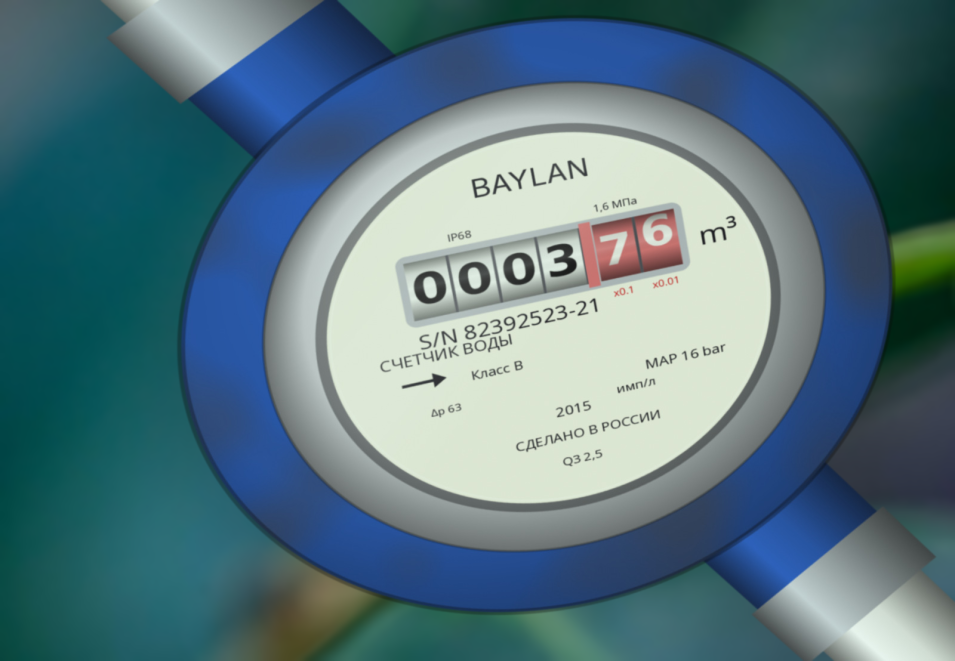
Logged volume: 3.76 m³
